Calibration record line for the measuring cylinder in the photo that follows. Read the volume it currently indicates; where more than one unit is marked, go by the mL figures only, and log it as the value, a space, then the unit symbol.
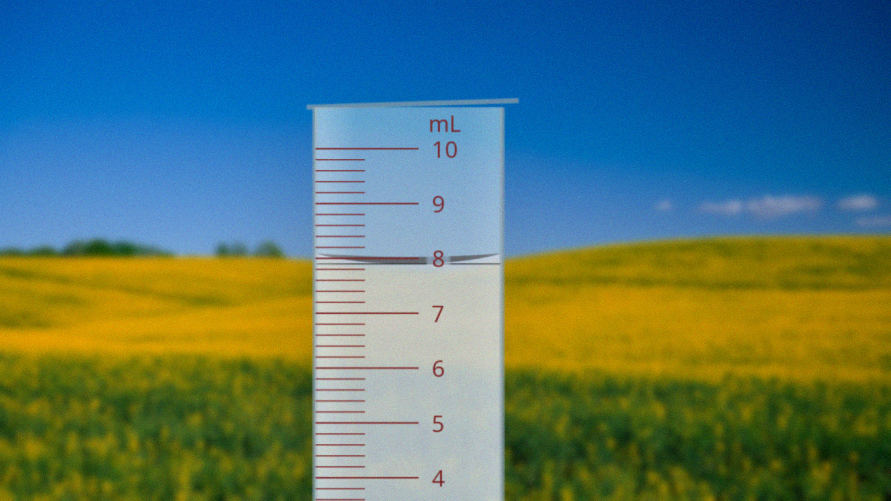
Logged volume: 7.9 mL
